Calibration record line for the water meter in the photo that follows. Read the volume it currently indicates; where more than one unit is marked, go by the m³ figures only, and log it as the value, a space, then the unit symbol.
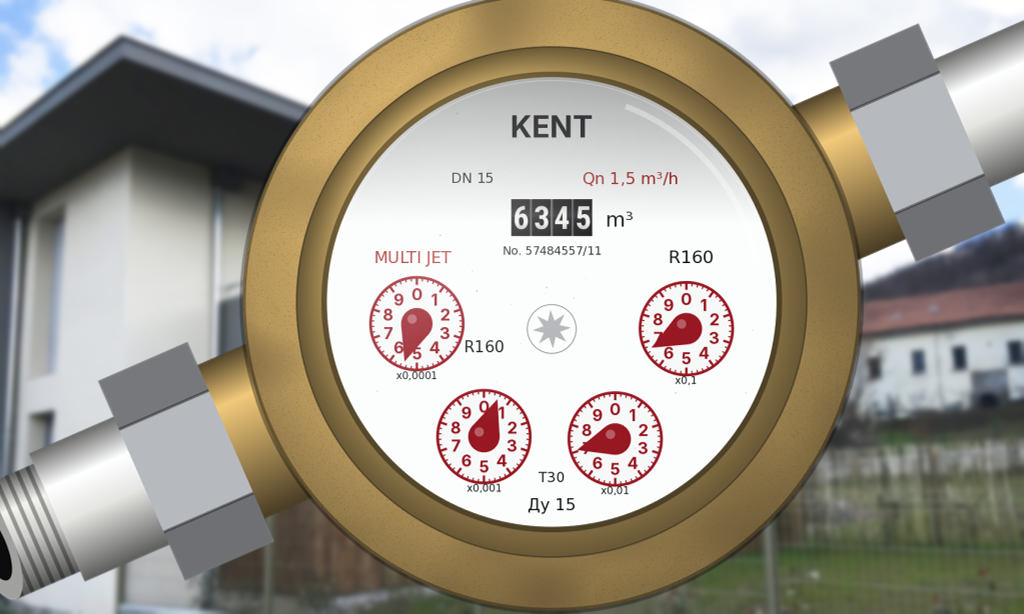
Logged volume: 6345.6705 m³
